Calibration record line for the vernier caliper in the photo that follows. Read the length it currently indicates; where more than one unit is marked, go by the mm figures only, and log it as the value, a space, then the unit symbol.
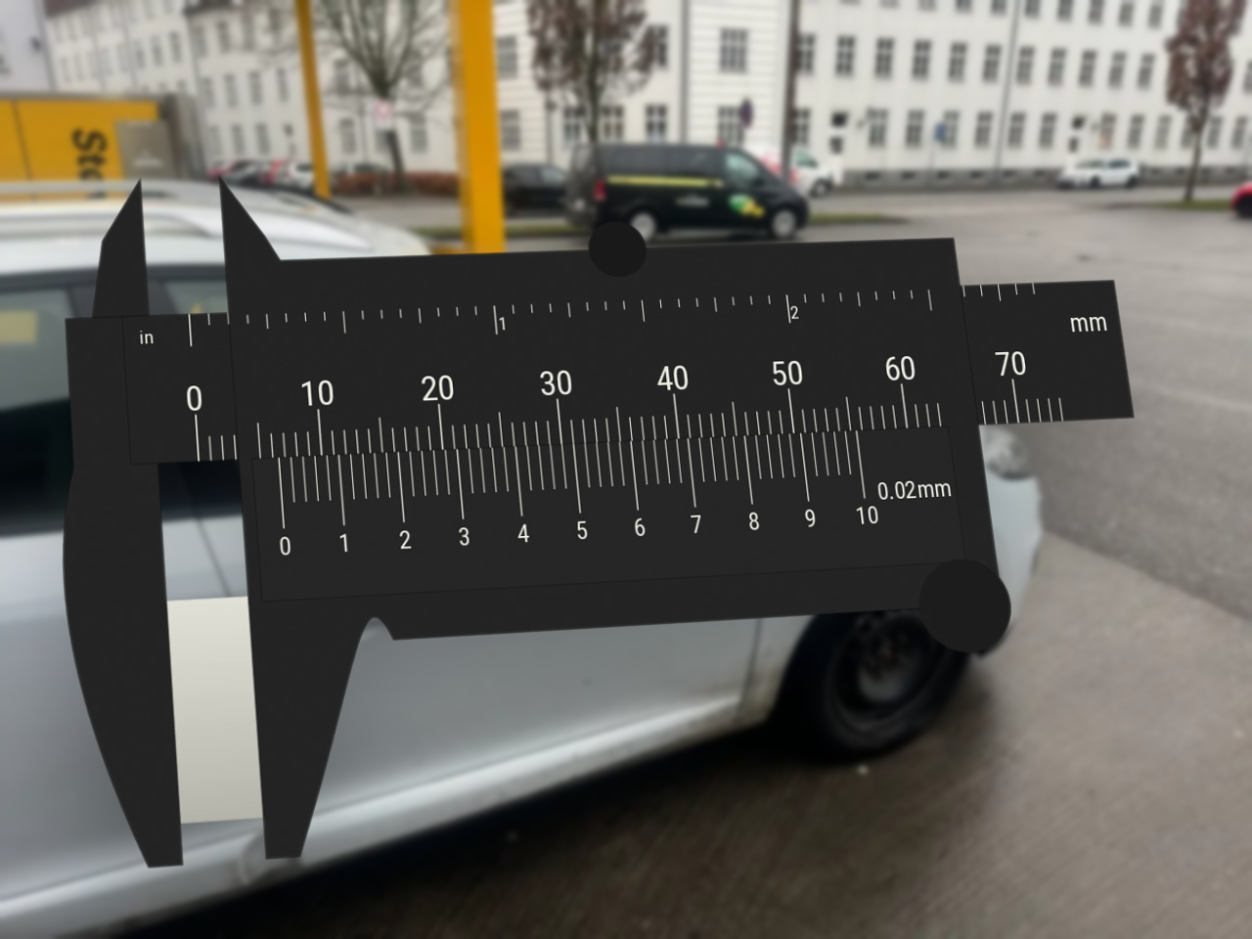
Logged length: 6.5 mm
